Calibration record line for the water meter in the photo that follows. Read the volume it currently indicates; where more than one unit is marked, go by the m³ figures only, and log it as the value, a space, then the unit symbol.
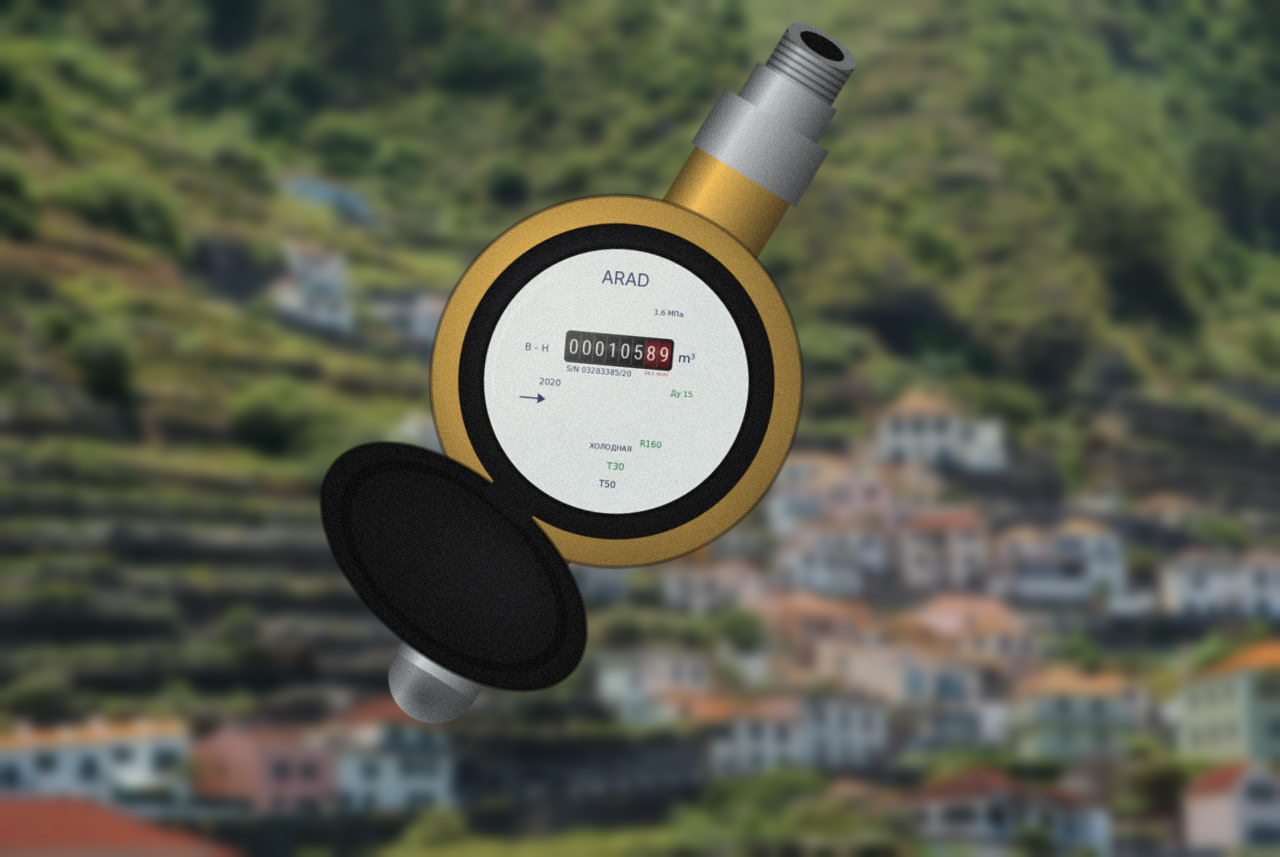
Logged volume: 105.89 m³
